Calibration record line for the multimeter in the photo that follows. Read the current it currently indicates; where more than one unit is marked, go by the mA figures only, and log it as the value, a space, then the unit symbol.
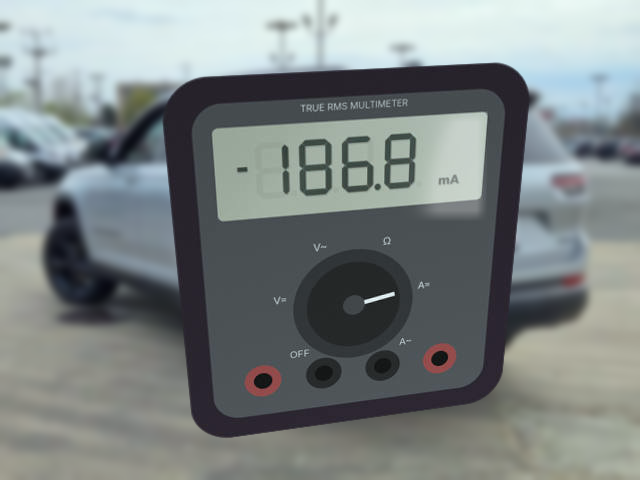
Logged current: -186.8 mA
